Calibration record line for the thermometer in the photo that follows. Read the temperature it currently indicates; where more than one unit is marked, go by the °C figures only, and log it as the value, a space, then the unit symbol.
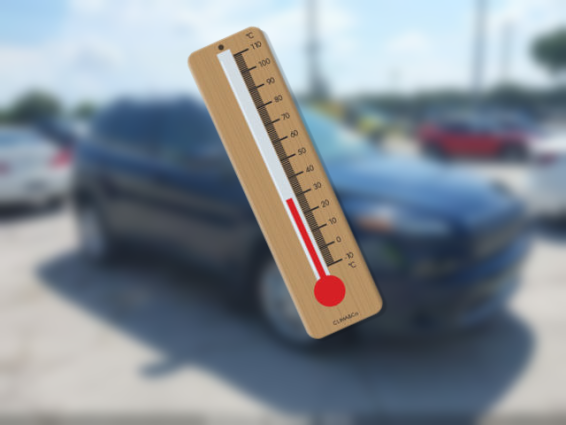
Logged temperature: 30 °C
